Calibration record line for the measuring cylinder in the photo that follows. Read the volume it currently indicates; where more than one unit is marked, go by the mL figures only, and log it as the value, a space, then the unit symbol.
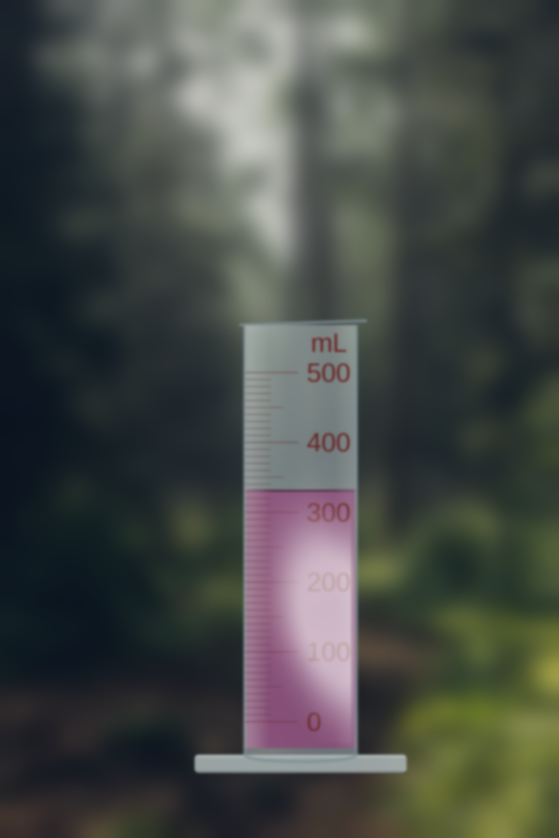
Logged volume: 330 mL
